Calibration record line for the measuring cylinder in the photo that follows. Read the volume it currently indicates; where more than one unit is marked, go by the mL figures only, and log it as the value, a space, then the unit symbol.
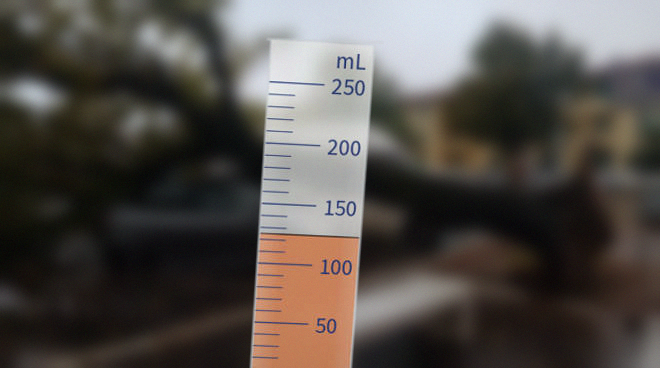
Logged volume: 125 mL
